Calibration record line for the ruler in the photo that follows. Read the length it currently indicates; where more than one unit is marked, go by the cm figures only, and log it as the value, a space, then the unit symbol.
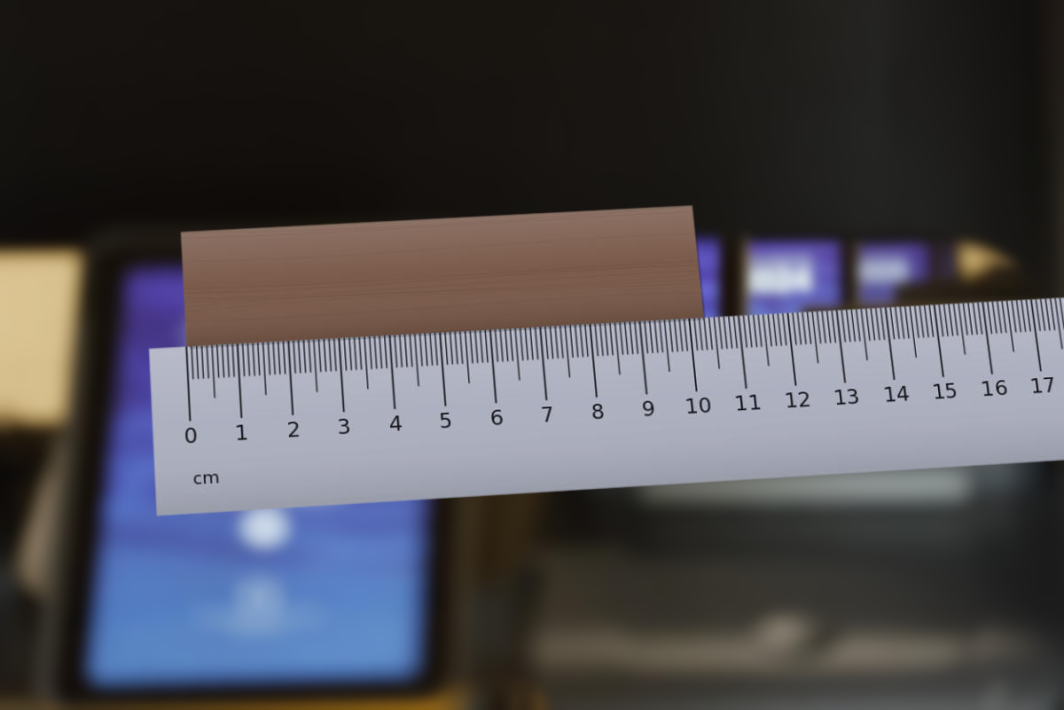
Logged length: 10.3 cm
